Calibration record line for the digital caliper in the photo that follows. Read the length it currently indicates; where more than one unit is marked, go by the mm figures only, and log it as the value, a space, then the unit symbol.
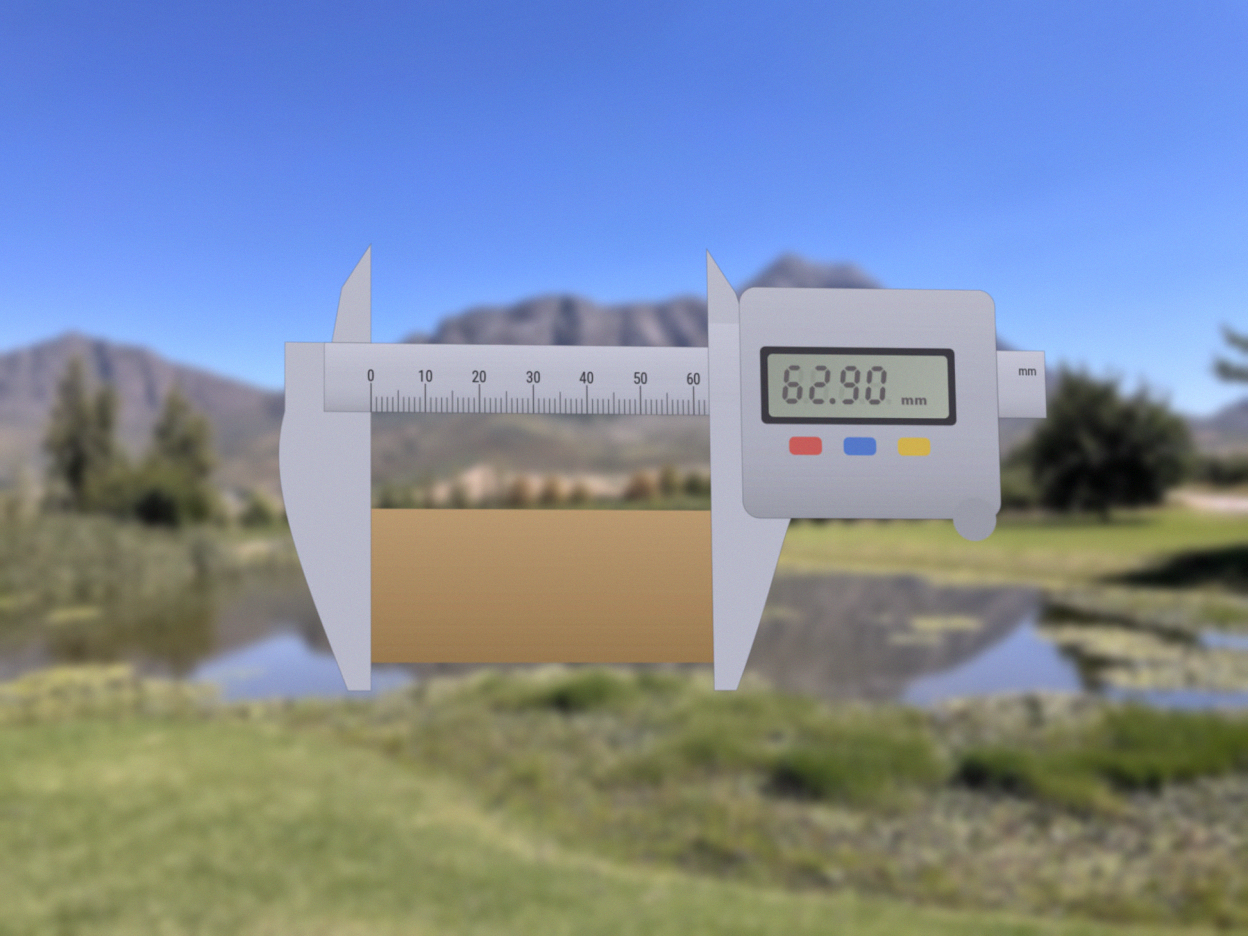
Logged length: 62.90 mm
